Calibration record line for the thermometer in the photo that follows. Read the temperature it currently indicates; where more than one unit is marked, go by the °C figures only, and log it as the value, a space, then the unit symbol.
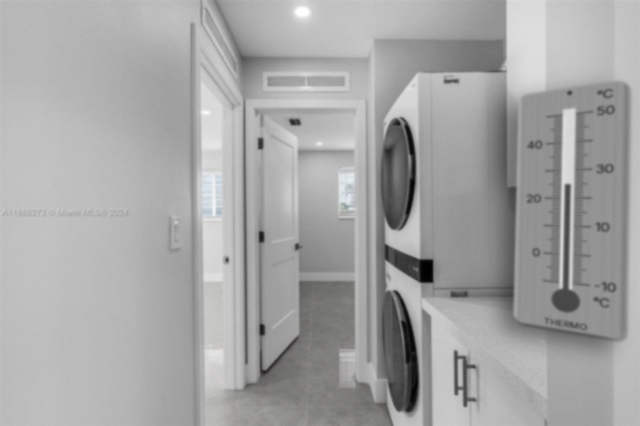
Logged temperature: 25 °C
